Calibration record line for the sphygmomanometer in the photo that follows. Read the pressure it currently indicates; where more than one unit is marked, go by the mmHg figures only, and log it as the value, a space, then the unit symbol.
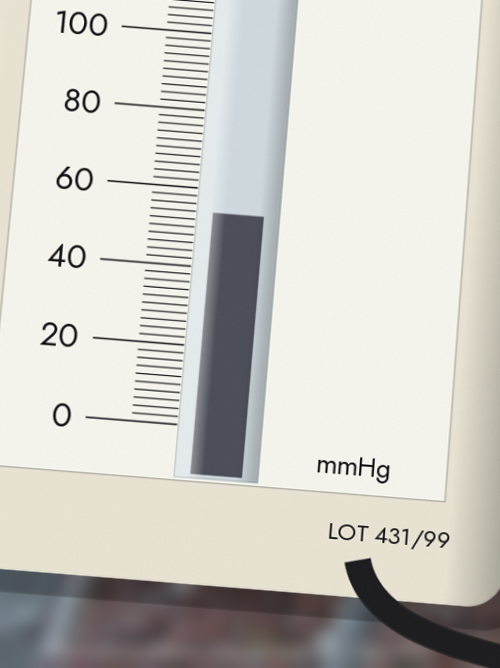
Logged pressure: 54 mmHg
